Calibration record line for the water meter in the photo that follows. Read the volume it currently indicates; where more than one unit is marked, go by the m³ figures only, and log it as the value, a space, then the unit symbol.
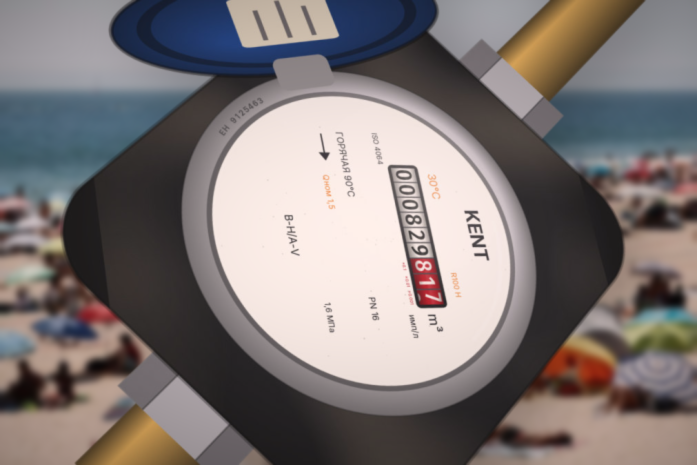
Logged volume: 829.817 m³
